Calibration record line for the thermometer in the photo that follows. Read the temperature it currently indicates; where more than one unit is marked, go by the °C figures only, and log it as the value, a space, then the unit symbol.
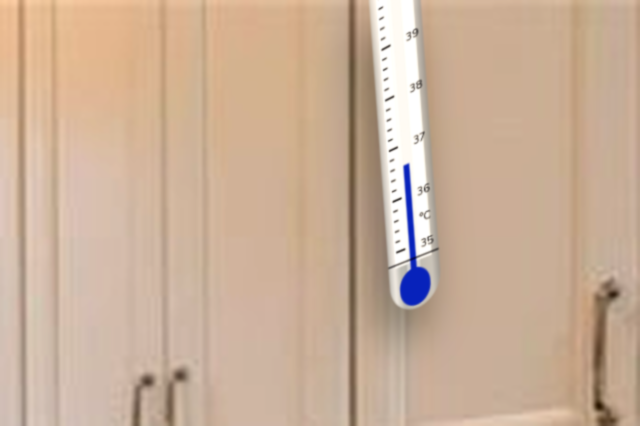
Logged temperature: 36.6 °C
